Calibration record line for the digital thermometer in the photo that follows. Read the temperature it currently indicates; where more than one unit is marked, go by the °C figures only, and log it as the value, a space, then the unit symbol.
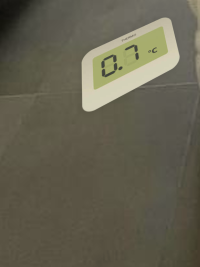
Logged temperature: 0.7 °C
